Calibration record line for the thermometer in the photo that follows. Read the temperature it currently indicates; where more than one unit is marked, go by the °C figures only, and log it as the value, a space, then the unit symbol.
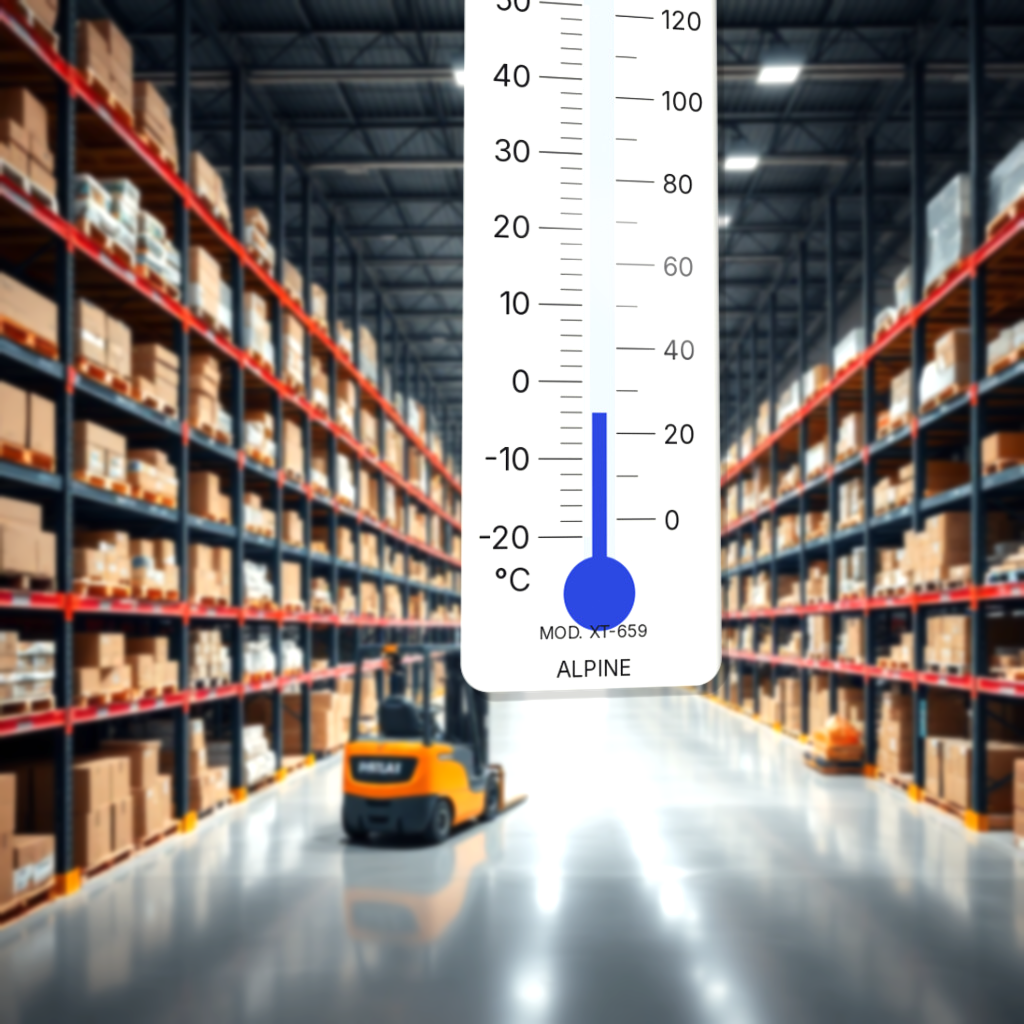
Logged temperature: -4 °C
